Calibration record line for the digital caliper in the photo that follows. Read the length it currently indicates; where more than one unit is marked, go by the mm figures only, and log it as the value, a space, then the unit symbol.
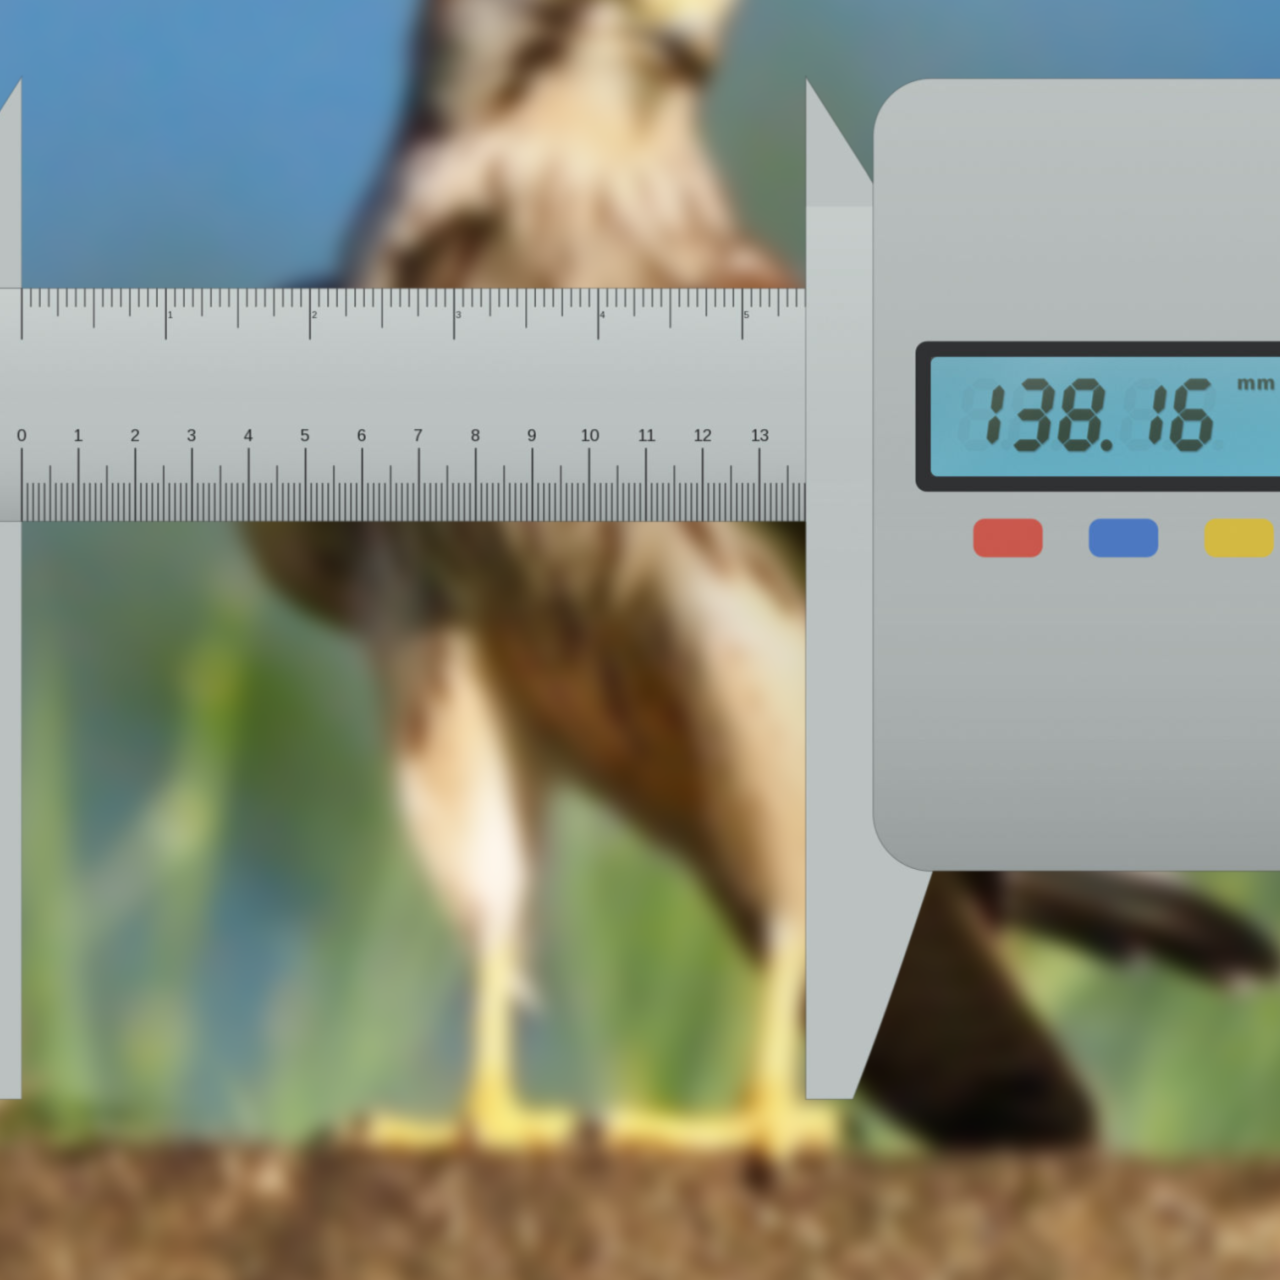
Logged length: 138.16 mm
